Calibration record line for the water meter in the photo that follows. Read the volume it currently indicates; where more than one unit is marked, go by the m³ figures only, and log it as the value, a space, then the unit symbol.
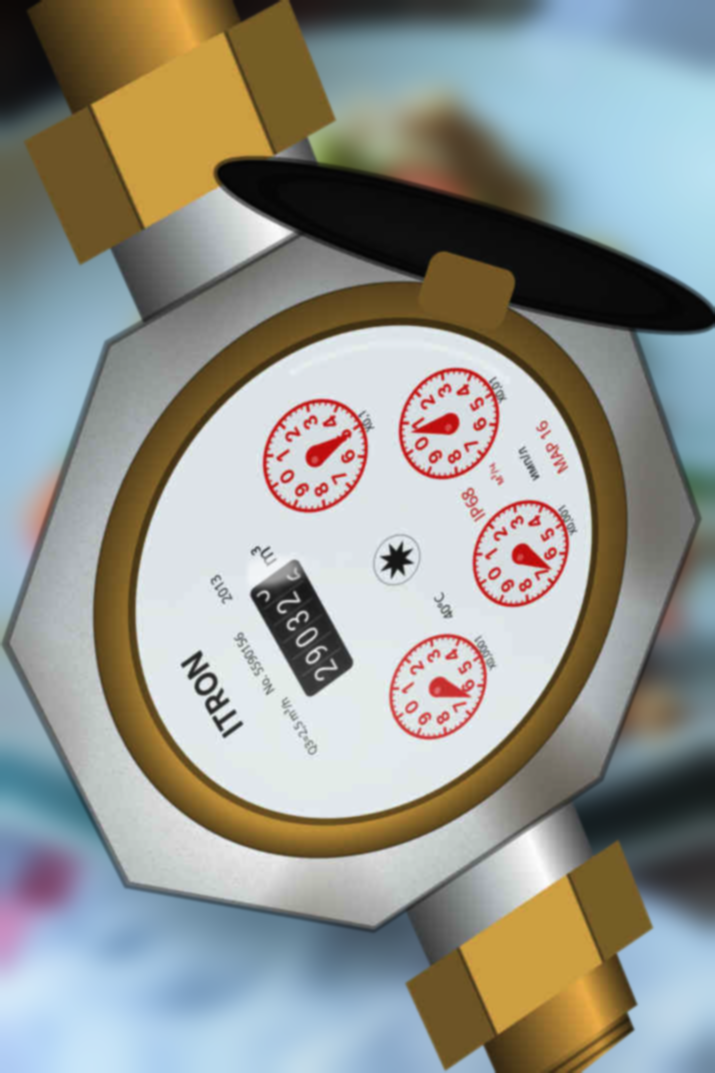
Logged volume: 290325.5066 m³
